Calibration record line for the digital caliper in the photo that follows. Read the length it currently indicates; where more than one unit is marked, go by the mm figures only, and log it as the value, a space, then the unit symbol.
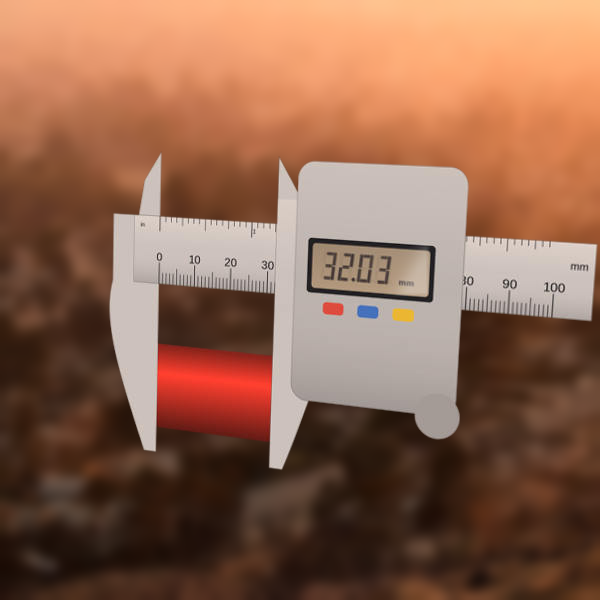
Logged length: 32.03 mm
